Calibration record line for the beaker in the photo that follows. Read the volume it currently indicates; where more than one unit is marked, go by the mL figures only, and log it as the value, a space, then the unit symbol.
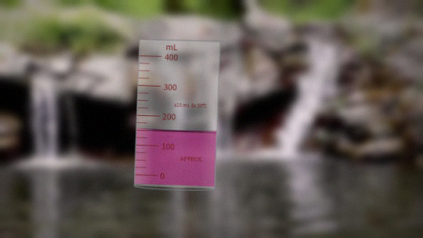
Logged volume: 150 mL
